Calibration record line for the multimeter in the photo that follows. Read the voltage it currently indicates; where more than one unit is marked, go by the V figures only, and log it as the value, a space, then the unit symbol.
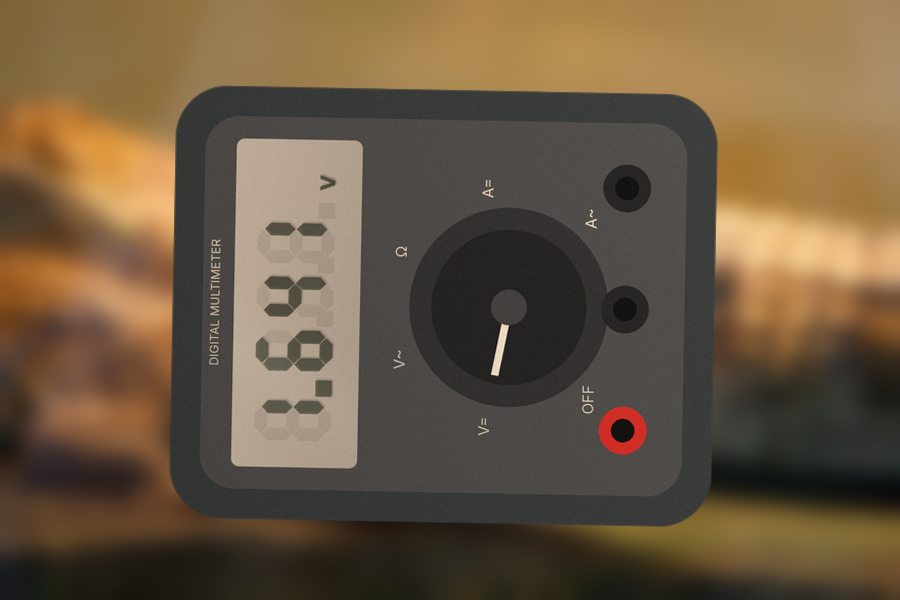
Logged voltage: 1.641 V
